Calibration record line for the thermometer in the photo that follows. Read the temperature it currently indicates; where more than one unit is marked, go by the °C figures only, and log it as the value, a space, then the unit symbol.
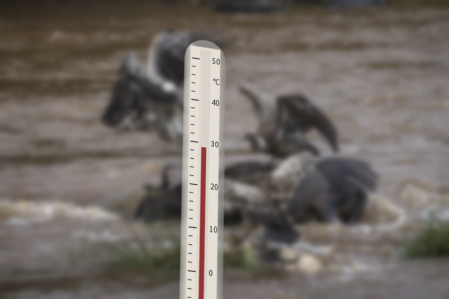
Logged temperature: 29 °C
